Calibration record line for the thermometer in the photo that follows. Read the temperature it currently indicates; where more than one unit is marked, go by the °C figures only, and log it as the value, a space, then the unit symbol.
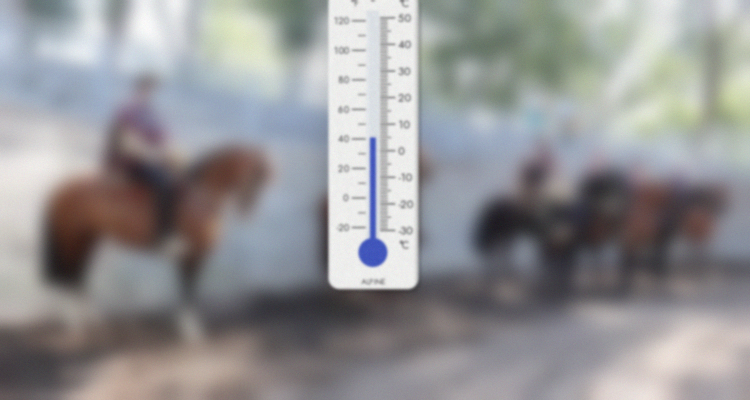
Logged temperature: 5 °C
